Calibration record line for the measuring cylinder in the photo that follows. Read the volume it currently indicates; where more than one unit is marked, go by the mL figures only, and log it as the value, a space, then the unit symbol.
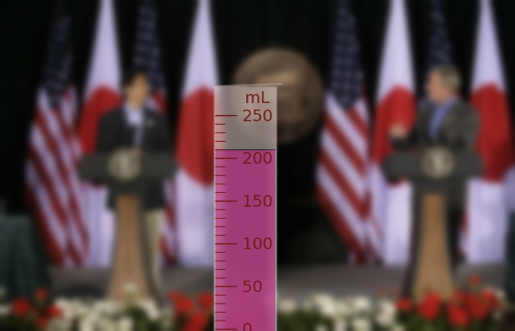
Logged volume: 210 mL
